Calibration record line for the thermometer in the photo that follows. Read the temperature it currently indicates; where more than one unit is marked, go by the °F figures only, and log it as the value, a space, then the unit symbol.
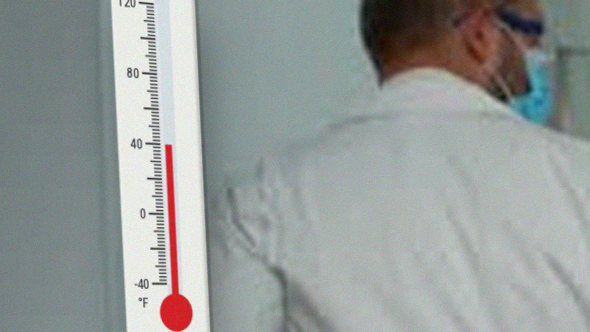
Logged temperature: 40 °F
